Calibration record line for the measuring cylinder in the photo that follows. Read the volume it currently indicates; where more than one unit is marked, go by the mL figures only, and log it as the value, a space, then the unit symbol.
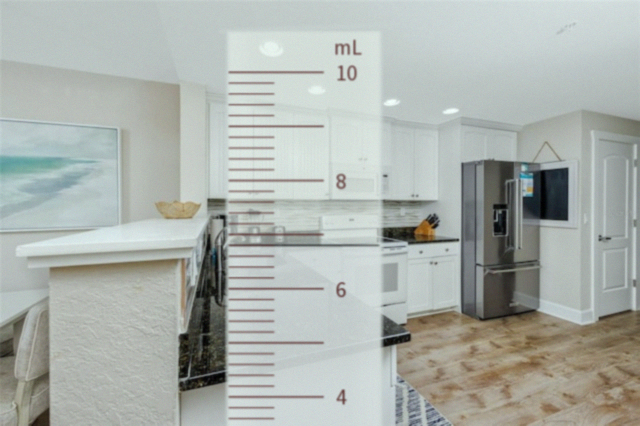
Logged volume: 6.8 mL
